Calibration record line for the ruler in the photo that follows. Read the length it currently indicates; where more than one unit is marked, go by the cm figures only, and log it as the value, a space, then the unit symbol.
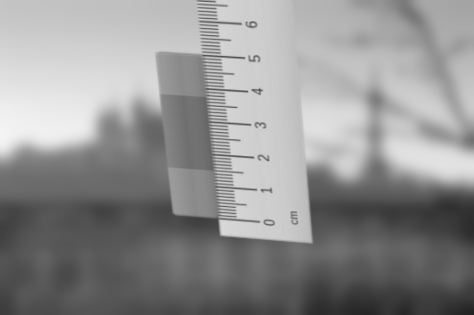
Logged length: 5 cm
